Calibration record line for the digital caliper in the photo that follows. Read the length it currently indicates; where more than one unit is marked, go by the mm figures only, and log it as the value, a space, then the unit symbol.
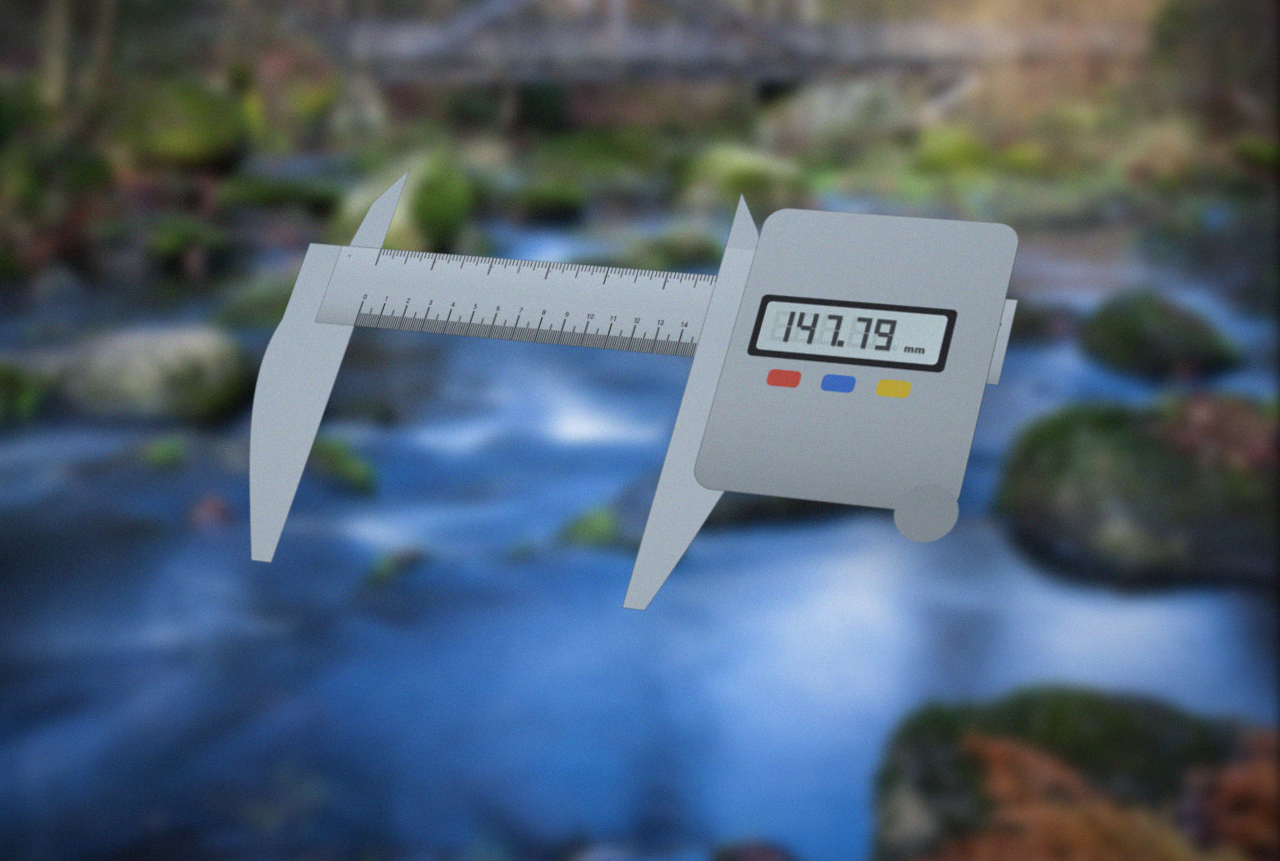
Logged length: 147.79 mm
